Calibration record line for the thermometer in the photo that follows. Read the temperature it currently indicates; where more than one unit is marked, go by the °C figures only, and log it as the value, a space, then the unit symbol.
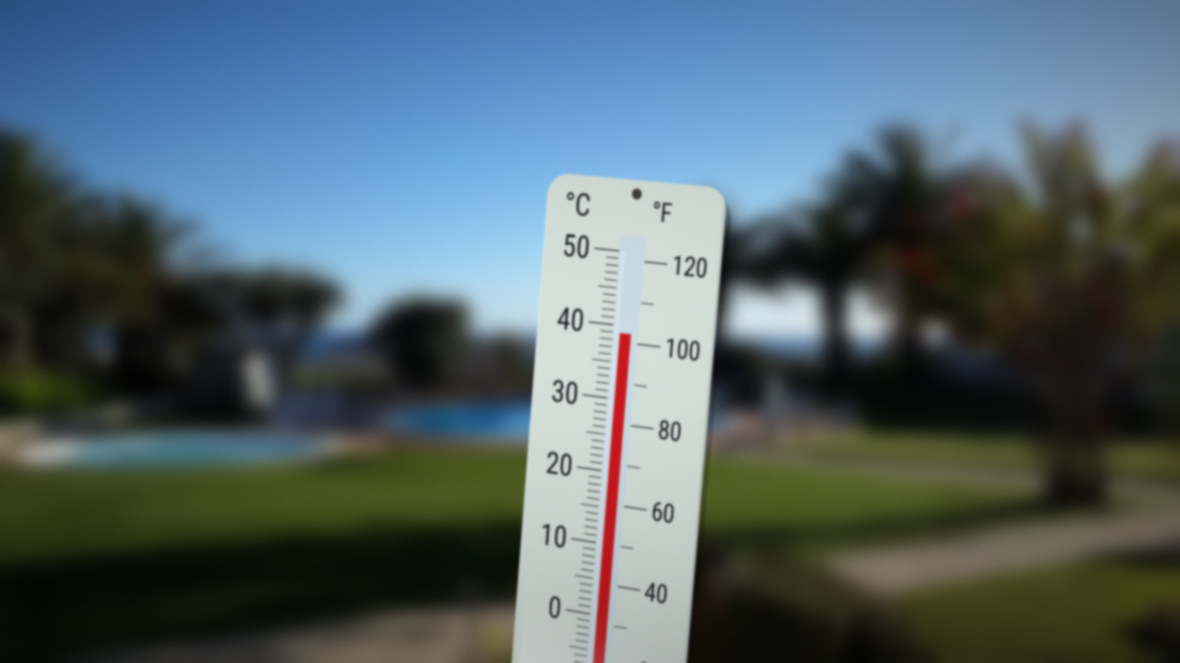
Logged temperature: 39 °C
